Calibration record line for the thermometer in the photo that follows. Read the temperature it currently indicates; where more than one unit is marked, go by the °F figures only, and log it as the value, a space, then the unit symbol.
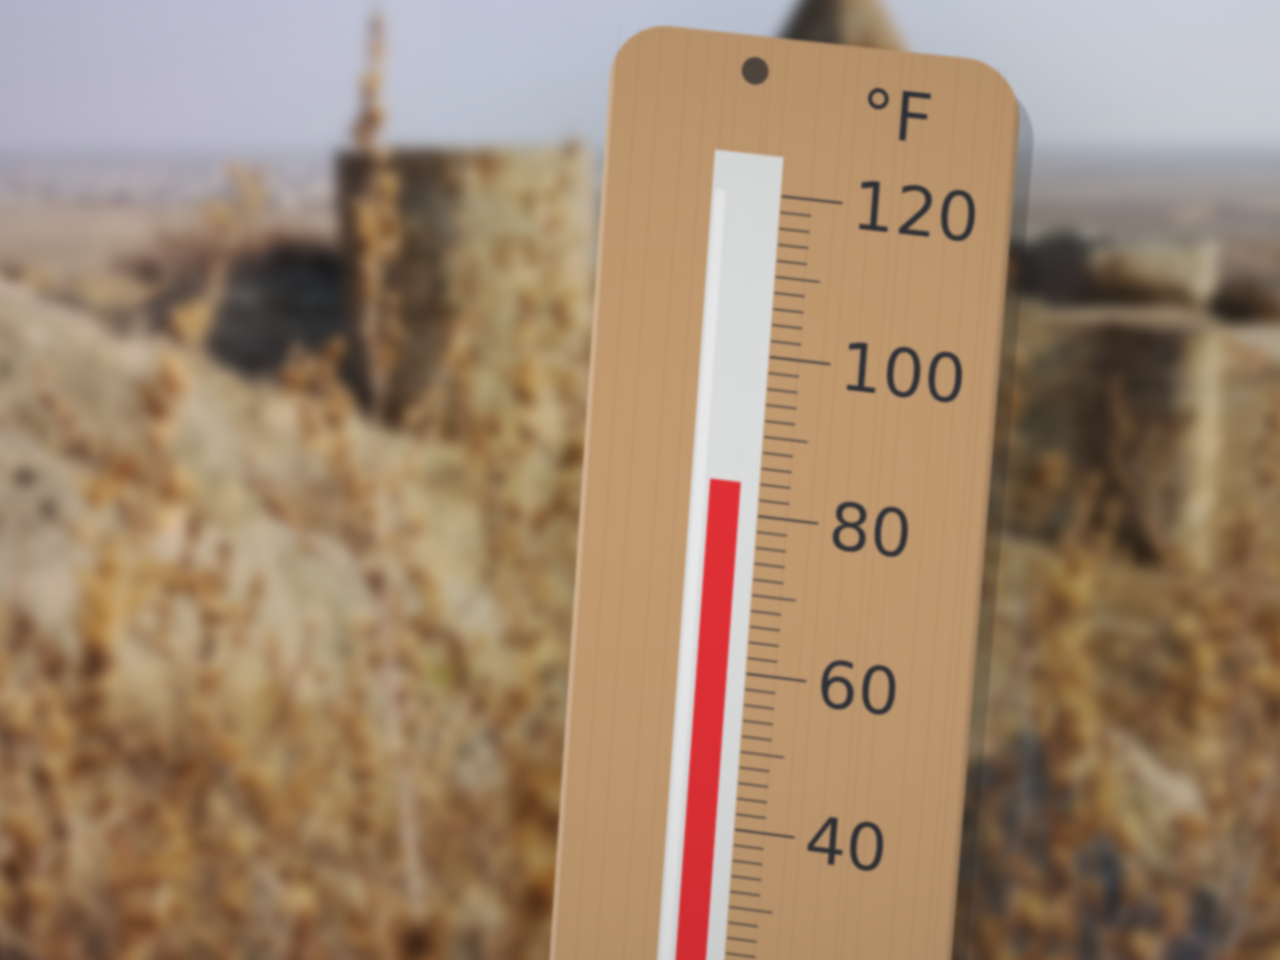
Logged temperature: 84 °F
